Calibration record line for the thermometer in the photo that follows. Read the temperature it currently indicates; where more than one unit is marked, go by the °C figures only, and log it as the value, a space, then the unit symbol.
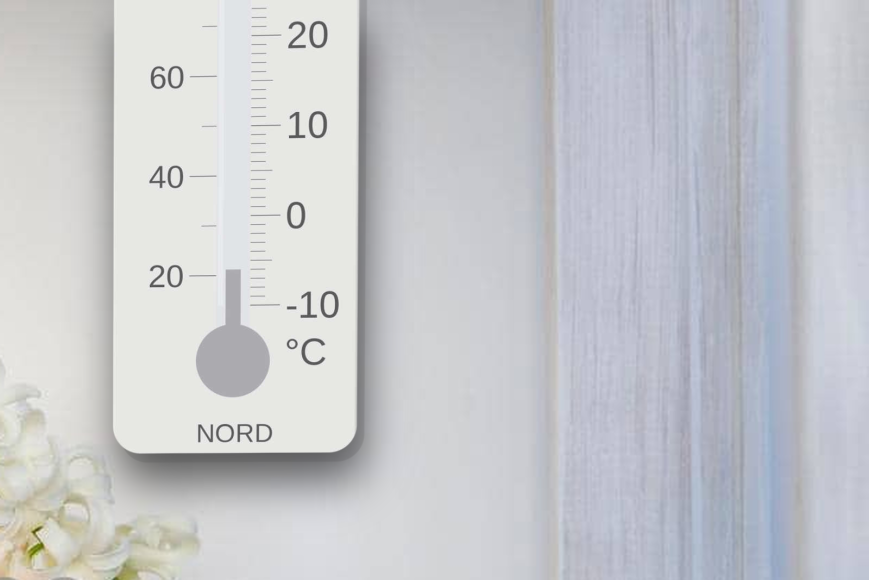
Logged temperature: -6 °C
